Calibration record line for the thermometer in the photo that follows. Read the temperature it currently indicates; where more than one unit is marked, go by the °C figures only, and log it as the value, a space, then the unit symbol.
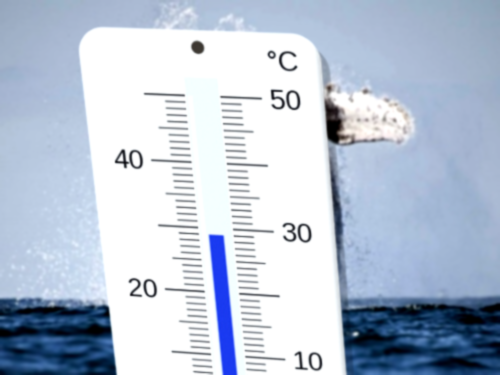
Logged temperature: 29 °C
